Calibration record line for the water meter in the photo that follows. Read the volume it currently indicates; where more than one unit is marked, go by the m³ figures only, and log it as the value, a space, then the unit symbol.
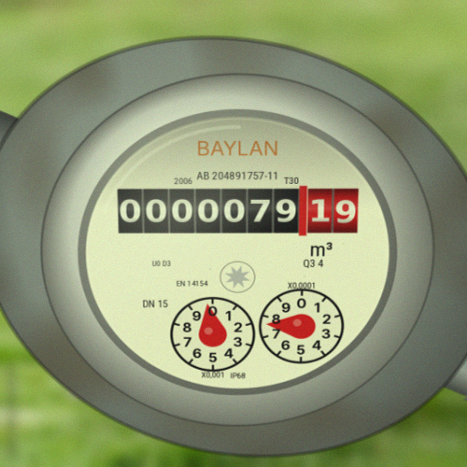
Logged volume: 79.1897 m³
